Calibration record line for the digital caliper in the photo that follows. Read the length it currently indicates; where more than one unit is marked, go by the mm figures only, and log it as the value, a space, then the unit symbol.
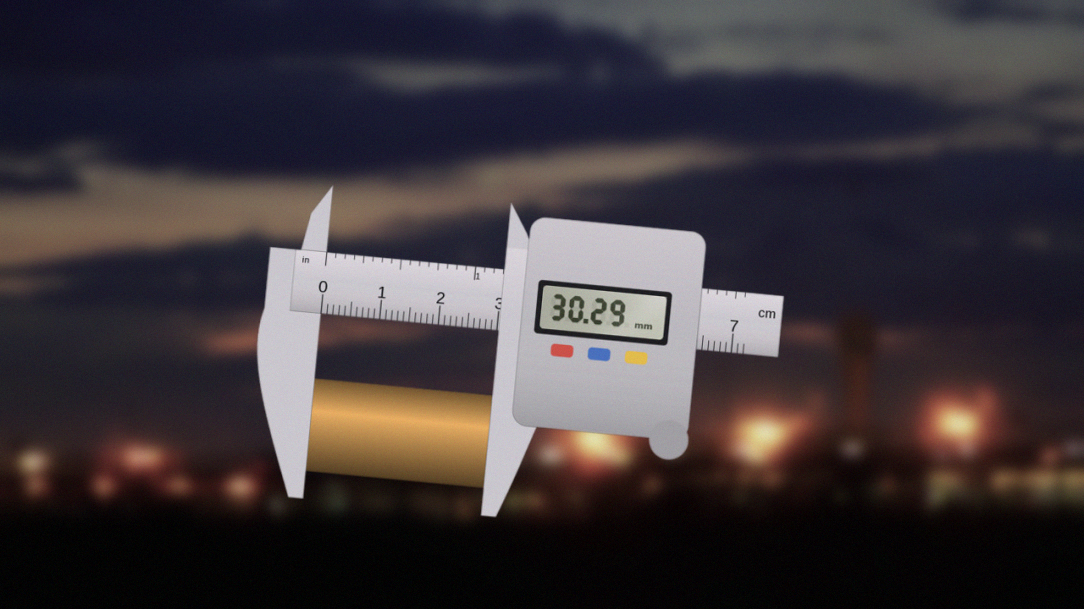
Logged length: 30.29 mm
